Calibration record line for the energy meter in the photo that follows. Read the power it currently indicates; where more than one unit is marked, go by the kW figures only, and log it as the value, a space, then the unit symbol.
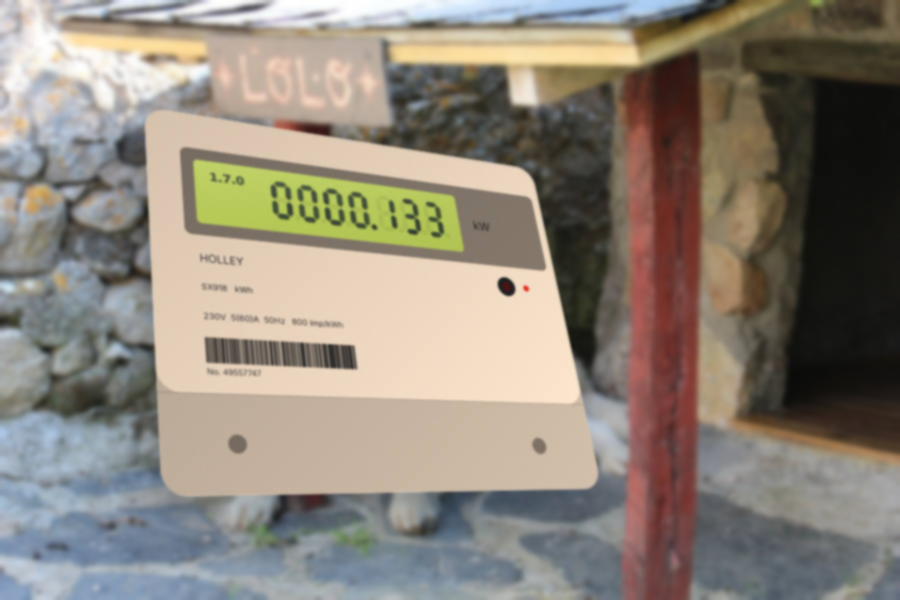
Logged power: 0.133 kW
